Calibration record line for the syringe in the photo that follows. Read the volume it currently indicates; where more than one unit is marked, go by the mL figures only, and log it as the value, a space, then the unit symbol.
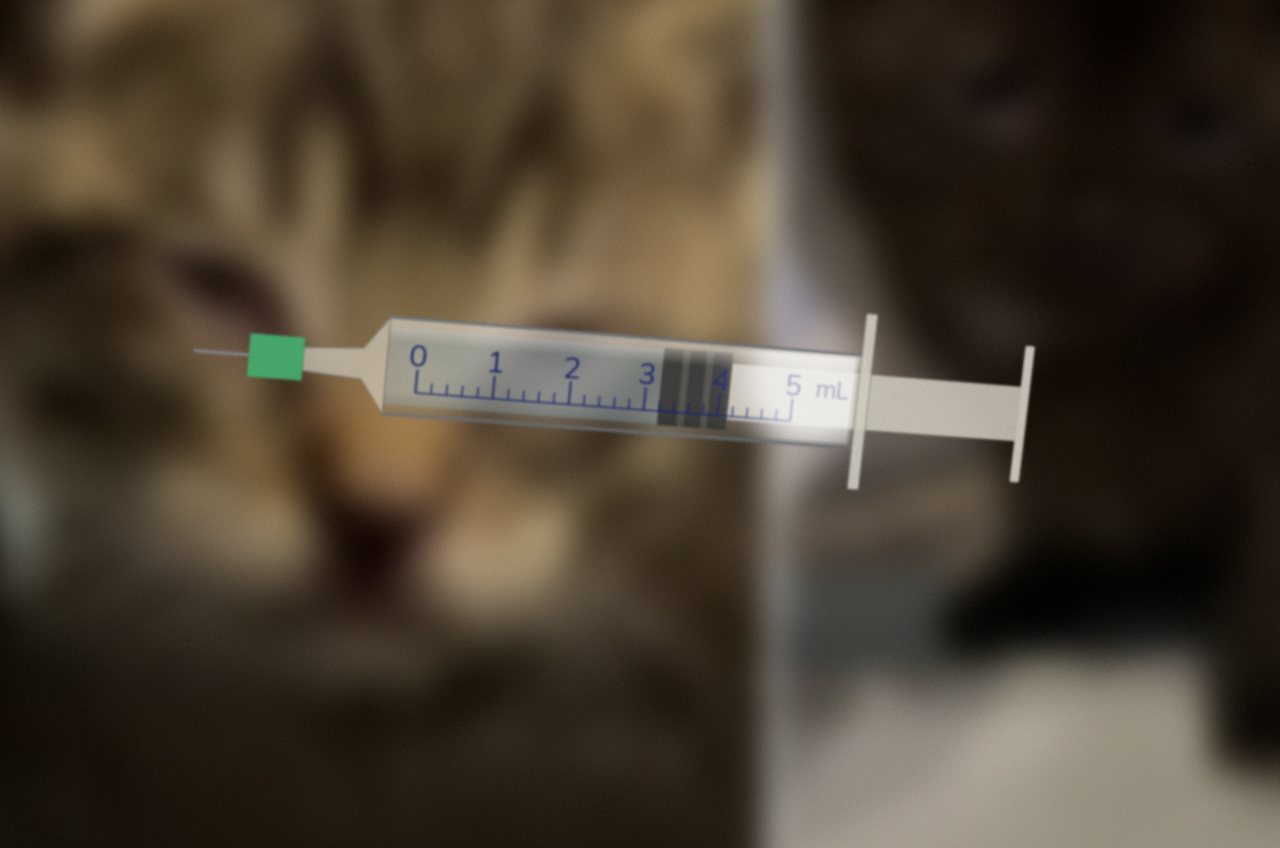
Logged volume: 3.2 mL
